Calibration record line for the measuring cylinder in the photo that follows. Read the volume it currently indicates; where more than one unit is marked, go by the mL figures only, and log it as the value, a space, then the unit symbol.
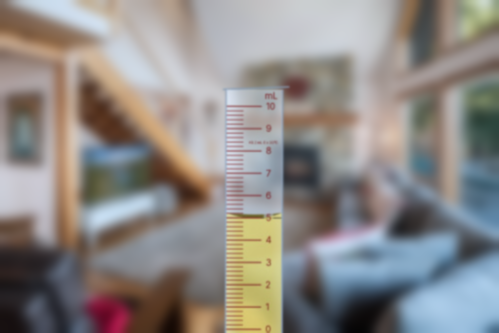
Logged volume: 5 mL
